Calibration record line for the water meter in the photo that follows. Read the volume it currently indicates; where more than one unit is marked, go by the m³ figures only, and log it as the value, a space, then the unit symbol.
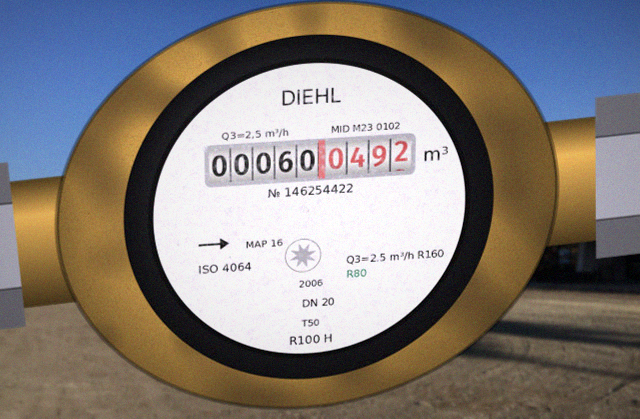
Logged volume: 60.0492 m³
